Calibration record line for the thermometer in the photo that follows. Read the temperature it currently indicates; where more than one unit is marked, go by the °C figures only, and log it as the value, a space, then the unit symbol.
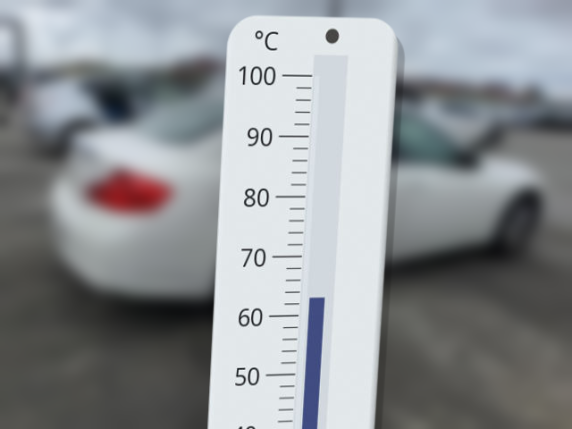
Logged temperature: 63 °C
